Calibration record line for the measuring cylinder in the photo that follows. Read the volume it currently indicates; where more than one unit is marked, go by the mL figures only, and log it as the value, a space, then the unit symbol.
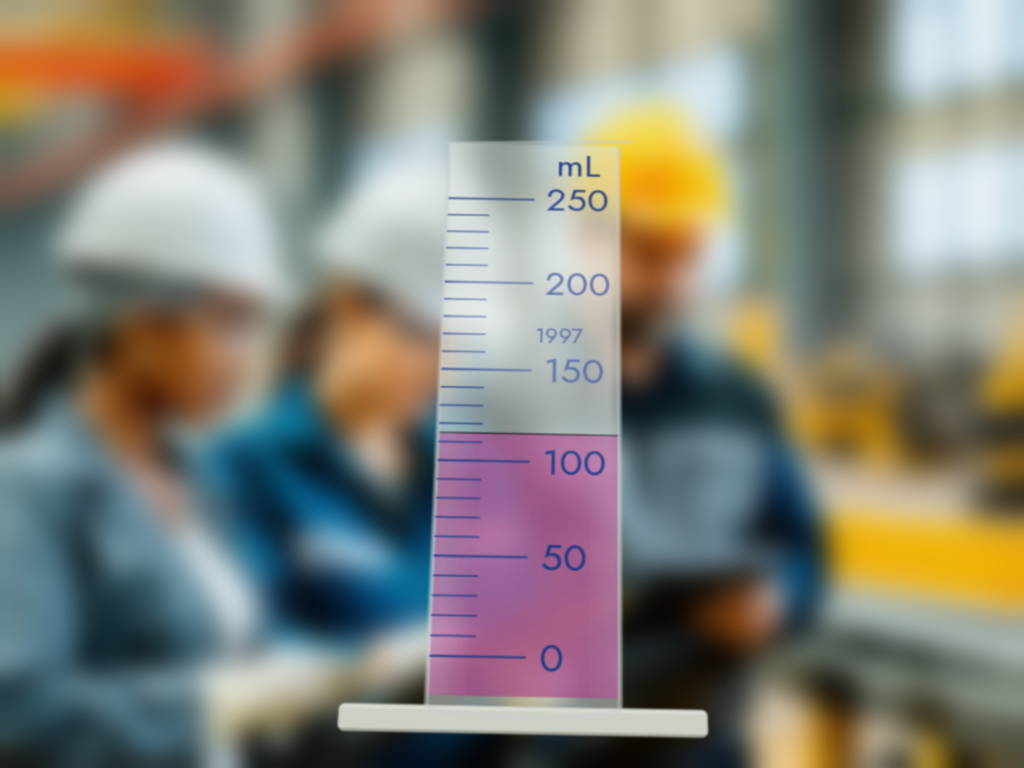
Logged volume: 115 mL
